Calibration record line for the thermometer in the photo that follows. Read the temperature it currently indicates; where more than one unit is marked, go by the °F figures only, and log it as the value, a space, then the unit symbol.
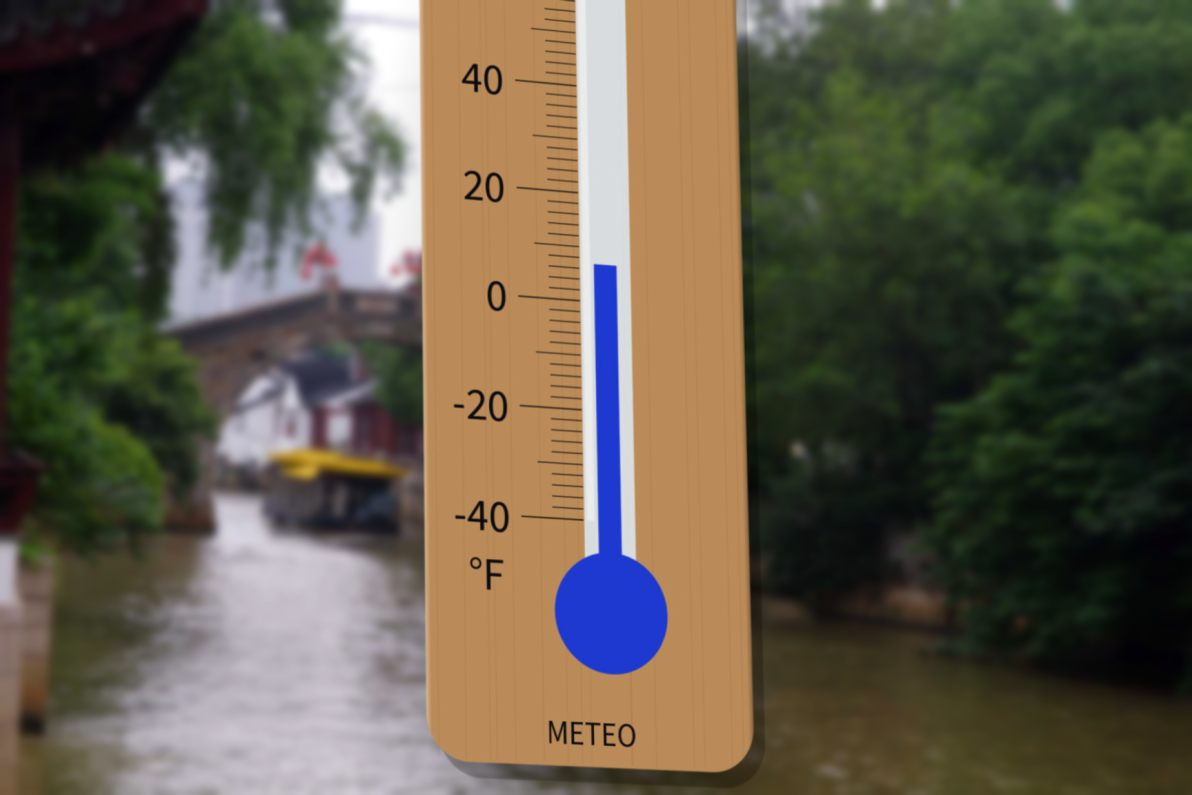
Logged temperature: 7 °F
